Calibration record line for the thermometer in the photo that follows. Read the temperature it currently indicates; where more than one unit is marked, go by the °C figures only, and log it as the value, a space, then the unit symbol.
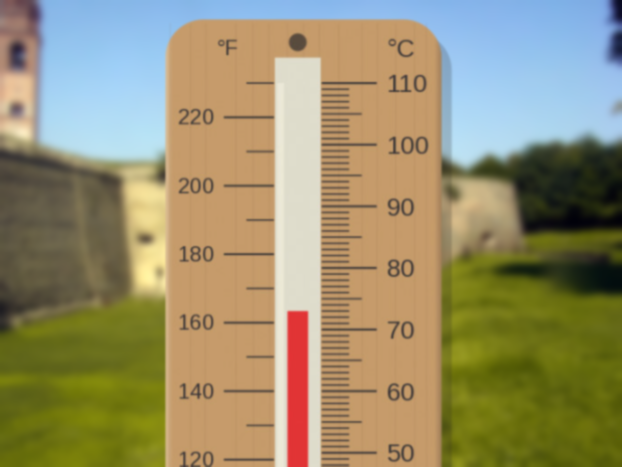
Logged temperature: 73 °C
